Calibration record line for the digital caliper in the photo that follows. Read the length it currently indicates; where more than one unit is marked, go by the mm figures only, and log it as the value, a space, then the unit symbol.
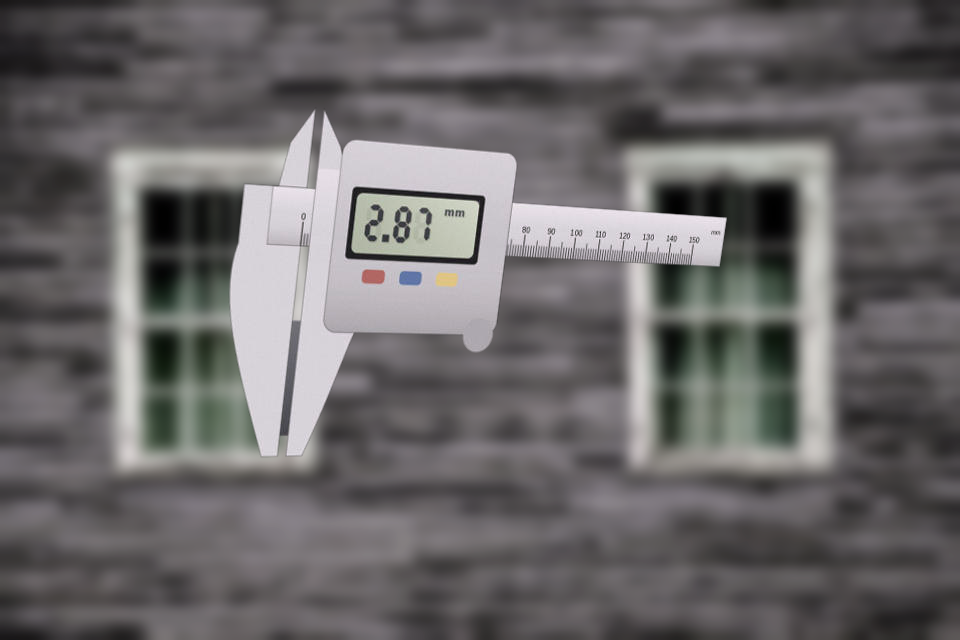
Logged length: 2.87 mm
